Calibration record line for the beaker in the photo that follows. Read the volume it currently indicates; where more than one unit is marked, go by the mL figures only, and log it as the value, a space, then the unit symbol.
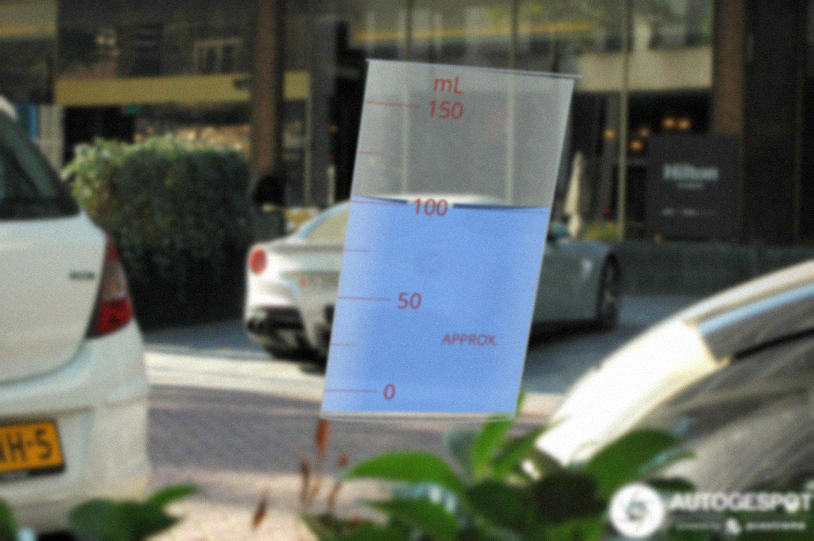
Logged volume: 100 mL
